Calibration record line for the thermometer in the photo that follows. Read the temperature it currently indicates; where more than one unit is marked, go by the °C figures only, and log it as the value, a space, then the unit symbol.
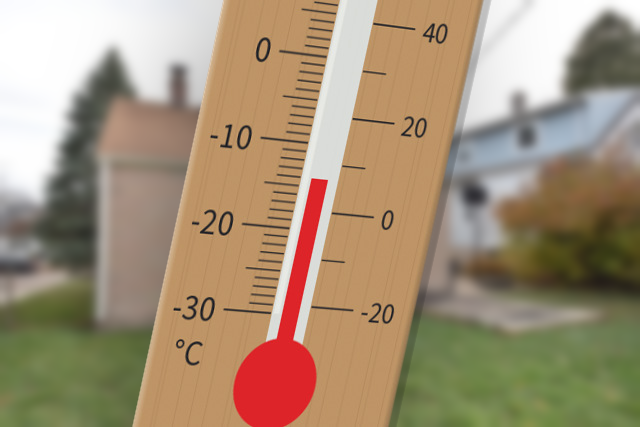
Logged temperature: -14 °C
